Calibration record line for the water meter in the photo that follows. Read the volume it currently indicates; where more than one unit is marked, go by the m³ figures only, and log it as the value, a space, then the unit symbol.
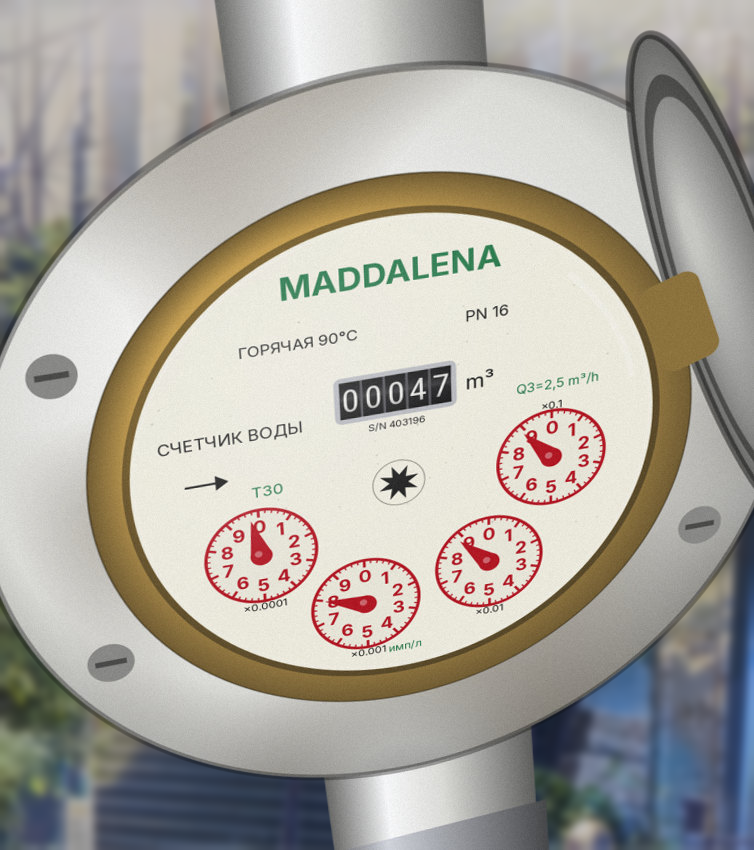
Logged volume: 47.8879 m³
